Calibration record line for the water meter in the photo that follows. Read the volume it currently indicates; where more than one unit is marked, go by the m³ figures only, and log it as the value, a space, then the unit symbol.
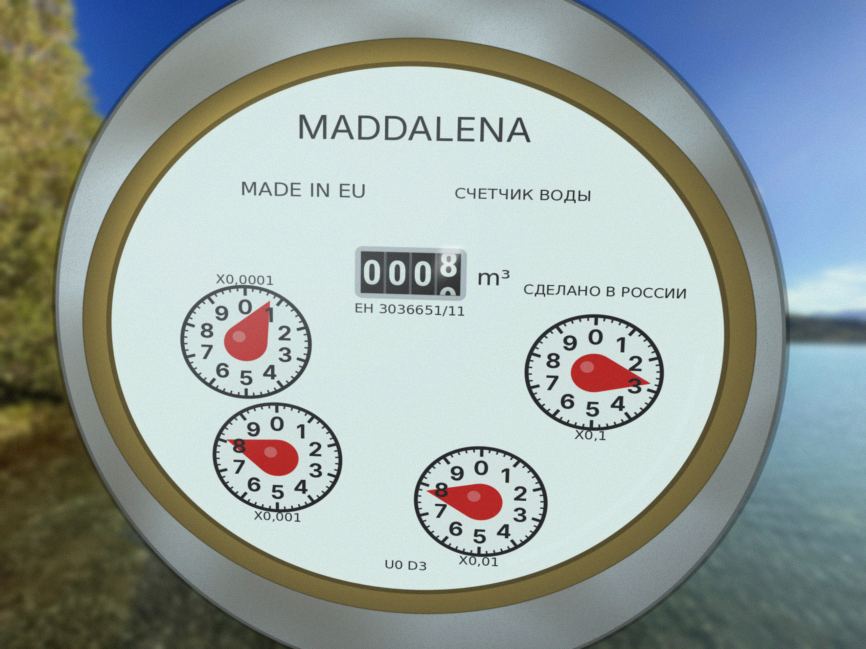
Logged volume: 8.2780 m³
